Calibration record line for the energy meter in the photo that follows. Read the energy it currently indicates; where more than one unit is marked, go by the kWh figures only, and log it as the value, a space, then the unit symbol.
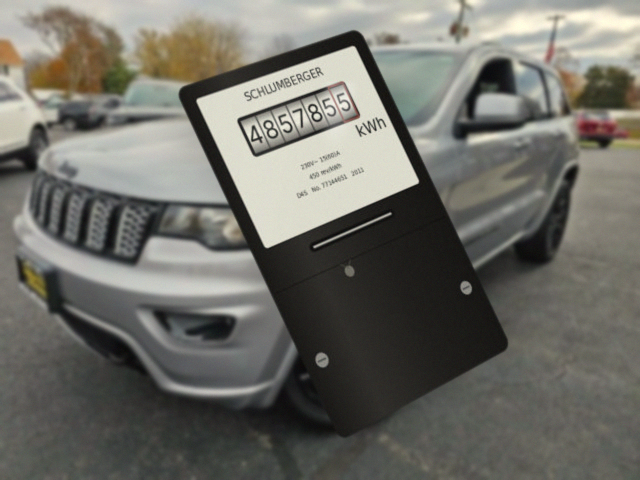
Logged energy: 485785.5 kWh
